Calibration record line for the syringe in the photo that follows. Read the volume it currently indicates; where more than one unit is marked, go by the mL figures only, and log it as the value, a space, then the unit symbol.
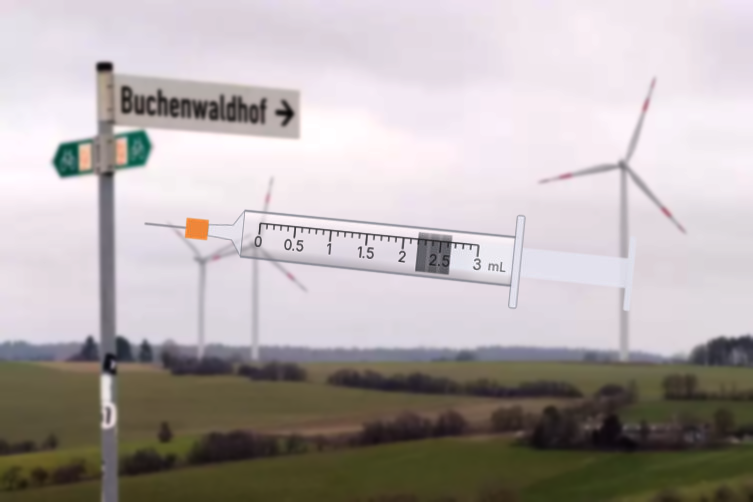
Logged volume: 2.2 mL
